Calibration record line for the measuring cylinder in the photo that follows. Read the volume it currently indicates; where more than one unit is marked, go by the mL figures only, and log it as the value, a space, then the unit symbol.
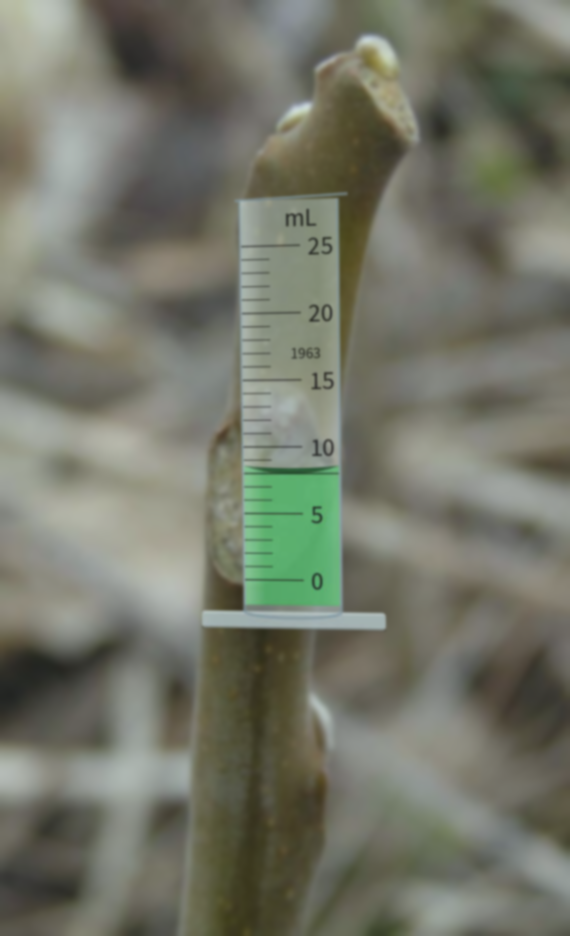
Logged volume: 8 mL
